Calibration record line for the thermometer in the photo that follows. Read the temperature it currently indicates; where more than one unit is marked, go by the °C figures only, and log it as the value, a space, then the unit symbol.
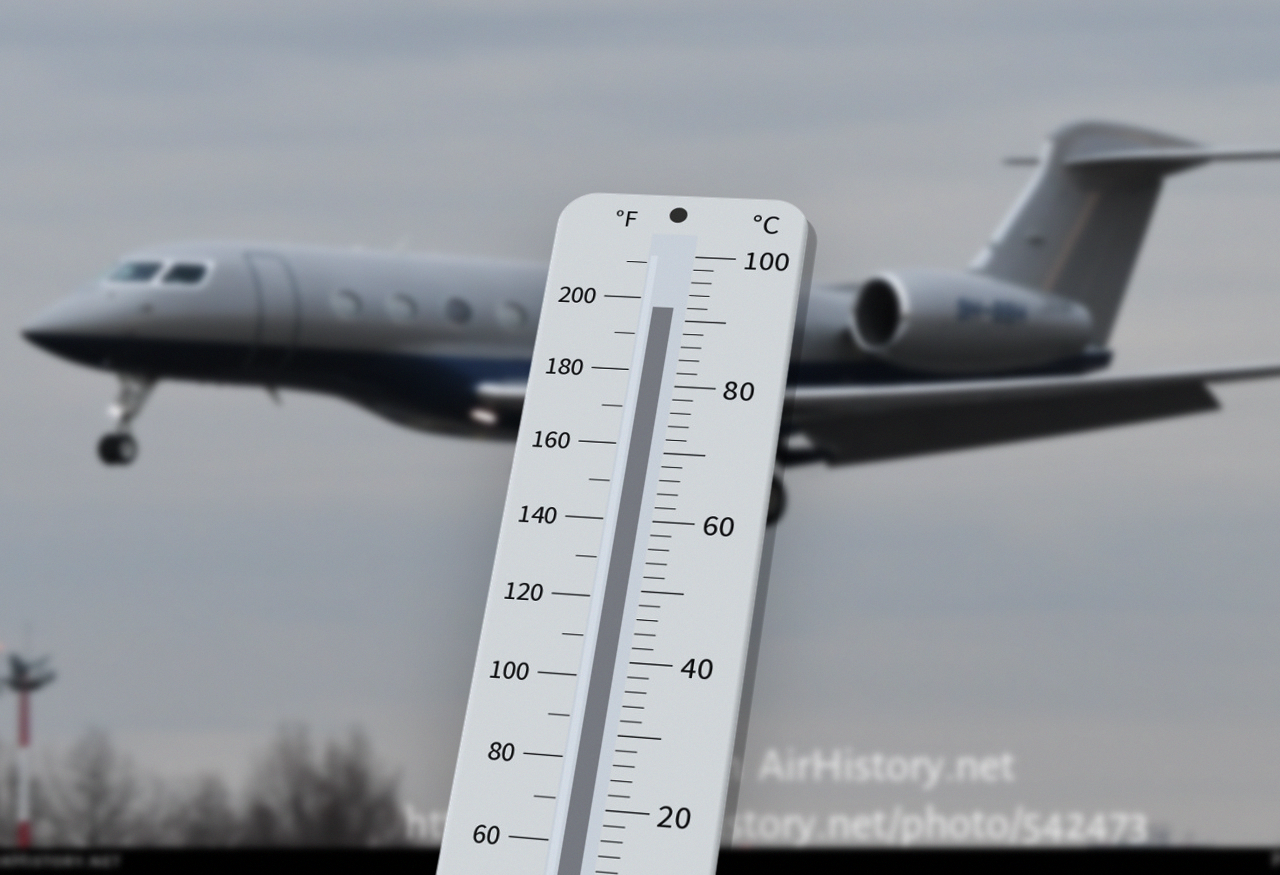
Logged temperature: 92 °C
